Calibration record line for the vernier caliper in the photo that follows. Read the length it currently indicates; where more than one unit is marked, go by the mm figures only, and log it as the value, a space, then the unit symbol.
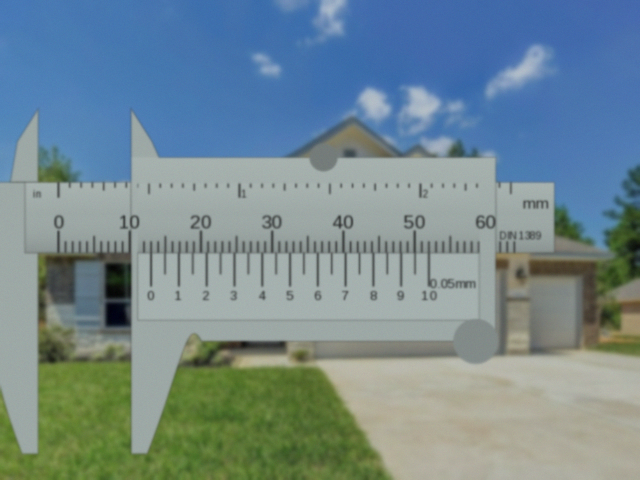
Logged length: 13.0 mm
